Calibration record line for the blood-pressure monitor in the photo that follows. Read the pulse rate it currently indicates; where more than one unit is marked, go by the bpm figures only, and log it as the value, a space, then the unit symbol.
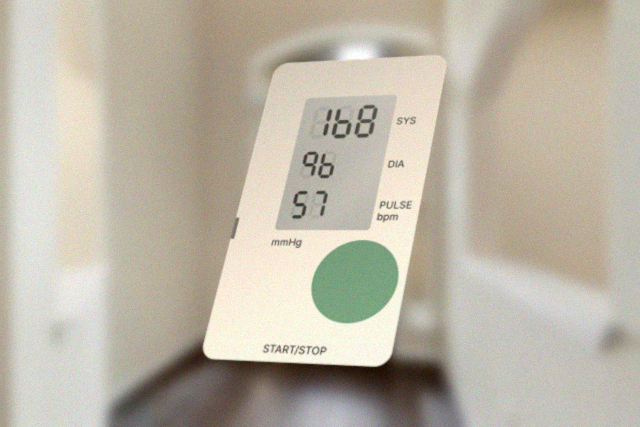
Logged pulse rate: 57 bpm
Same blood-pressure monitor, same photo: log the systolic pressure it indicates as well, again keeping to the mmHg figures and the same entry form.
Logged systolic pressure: 168 mmHg
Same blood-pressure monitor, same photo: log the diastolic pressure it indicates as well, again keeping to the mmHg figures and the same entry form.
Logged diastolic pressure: 96 mmHg
